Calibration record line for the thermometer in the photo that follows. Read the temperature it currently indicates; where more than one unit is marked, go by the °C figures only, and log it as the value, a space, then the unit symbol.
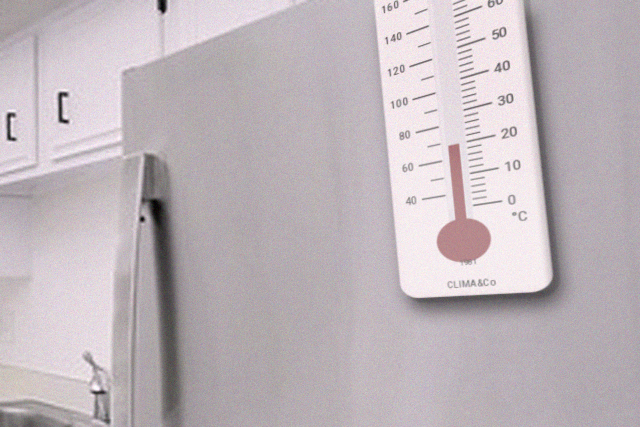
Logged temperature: 20 °C
